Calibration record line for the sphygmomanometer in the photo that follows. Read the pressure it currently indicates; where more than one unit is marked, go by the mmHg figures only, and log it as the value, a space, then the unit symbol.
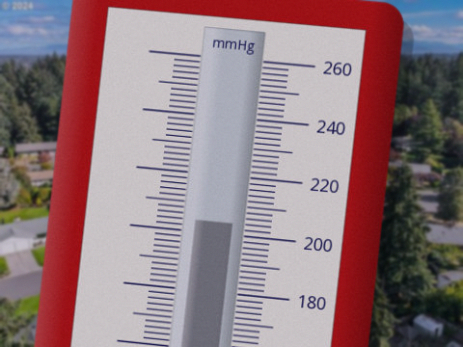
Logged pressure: 204 mmHg
